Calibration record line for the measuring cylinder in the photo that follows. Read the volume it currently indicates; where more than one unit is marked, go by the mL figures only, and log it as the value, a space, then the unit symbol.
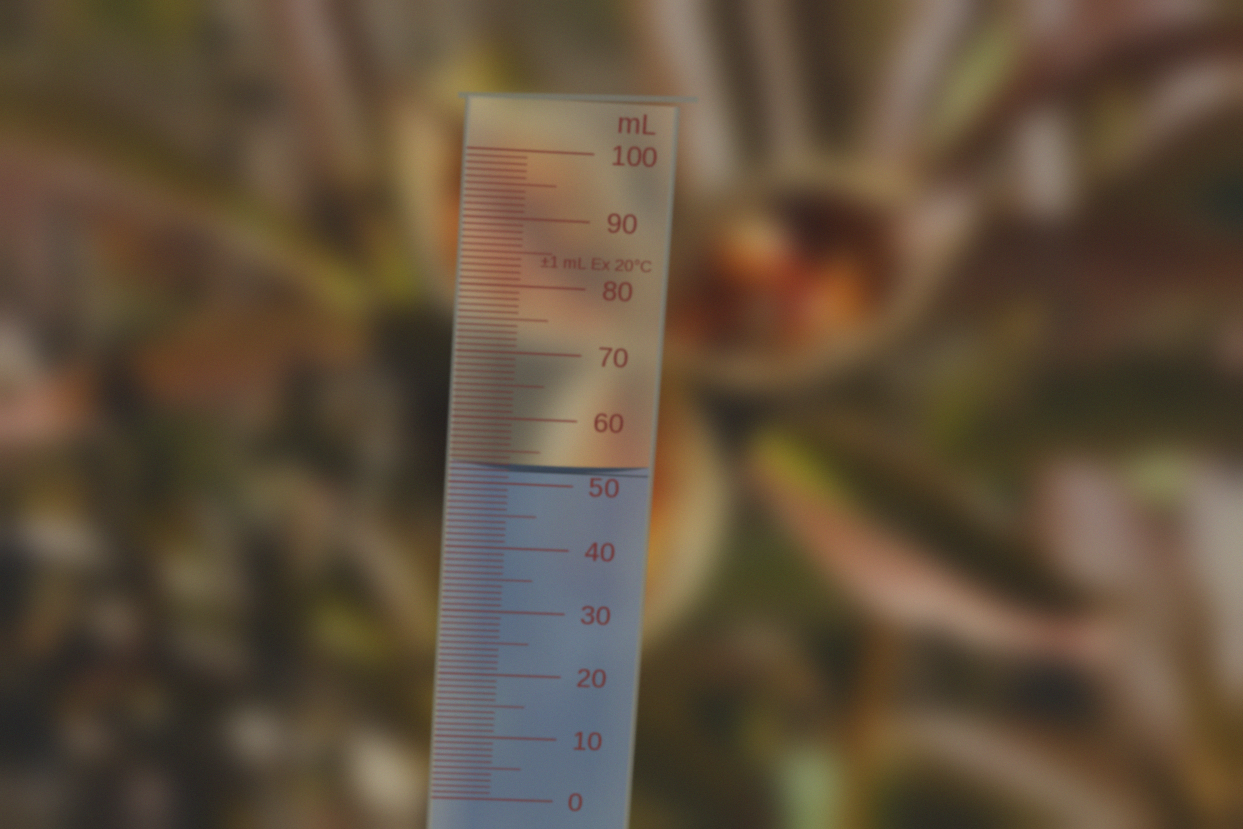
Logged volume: 52 mL
